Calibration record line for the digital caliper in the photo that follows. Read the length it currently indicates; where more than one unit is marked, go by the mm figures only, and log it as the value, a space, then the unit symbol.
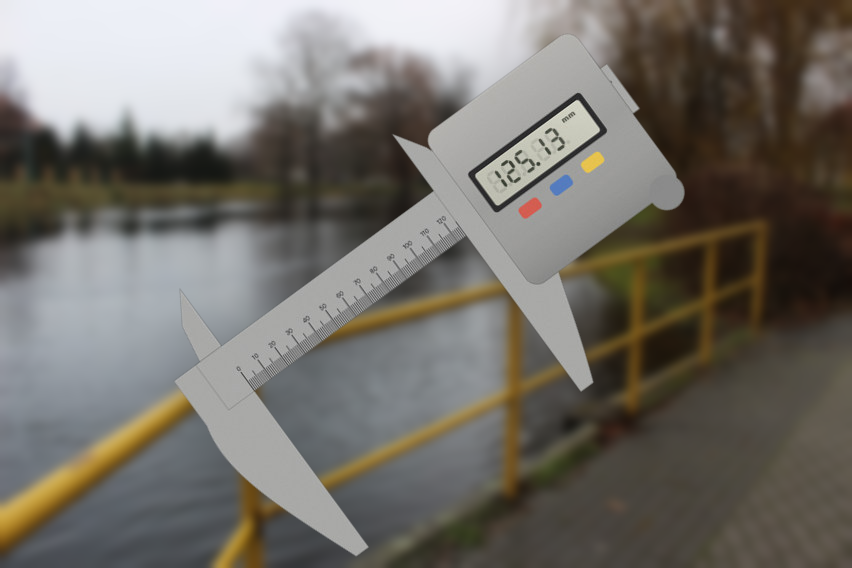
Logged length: 125.13 mm
